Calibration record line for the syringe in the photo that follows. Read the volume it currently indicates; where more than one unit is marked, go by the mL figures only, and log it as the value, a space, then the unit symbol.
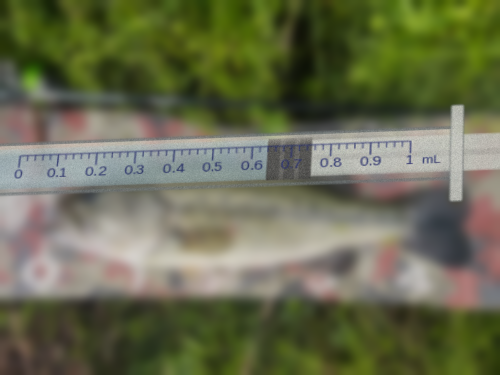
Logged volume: 0.64 mL
